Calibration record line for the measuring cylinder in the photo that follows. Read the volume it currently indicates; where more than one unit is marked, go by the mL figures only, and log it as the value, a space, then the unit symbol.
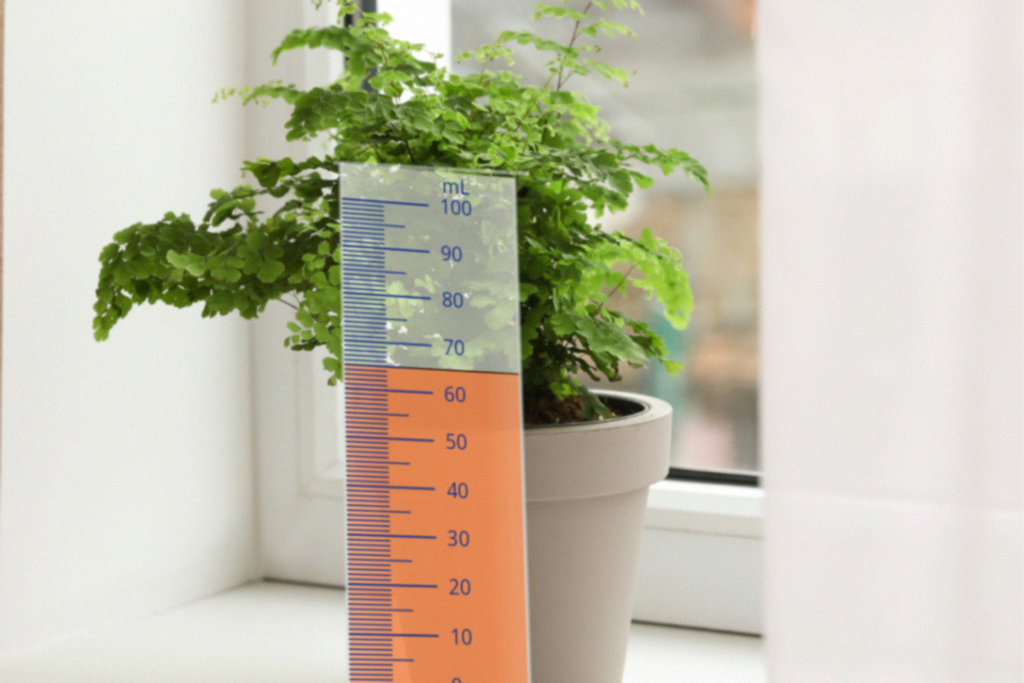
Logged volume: 65 mL
